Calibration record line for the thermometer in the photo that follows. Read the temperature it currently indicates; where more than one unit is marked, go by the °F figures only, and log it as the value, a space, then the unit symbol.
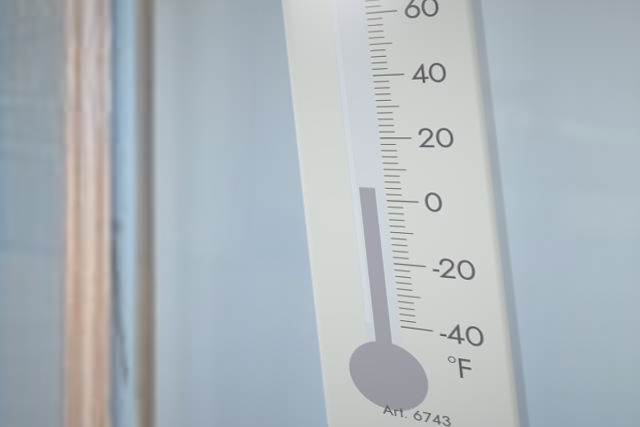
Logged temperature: 4 °F
